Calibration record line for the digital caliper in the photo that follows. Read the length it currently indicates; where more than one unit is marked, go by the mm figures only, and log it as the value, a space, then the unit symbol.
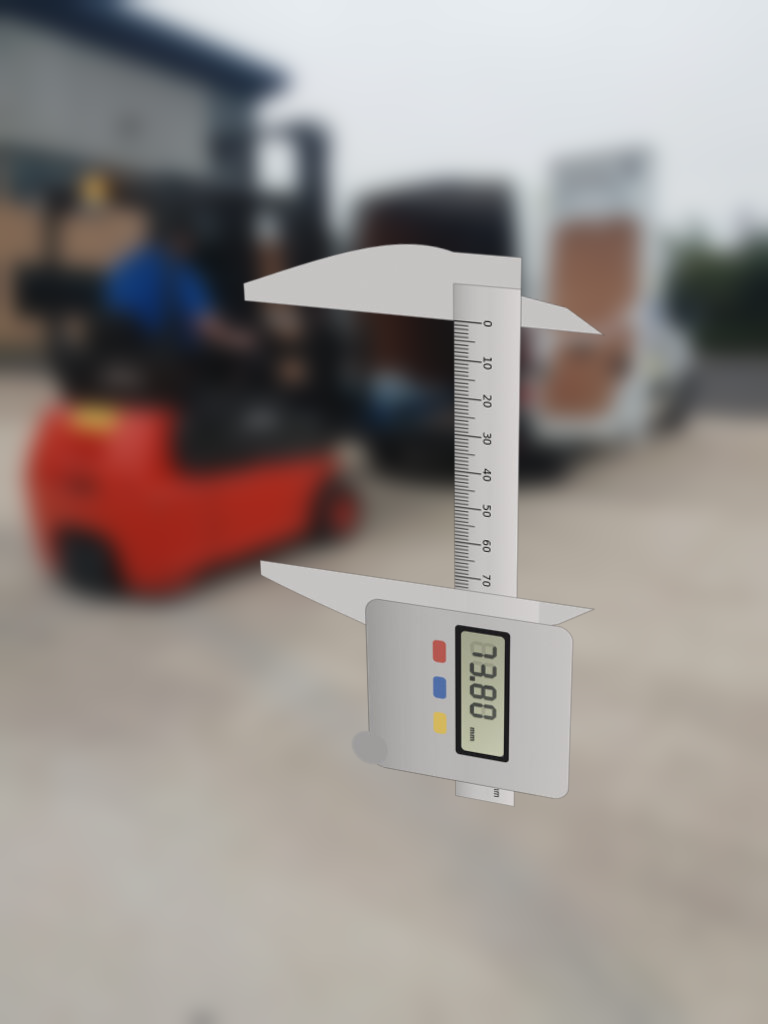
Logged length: 73.80 mm
